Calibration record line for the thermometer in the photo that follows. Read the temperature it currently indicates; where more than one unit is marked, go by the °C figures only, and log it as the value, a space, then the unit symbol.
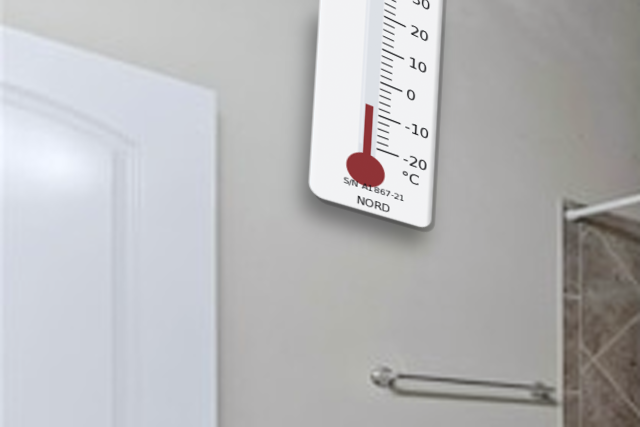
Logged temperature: -8 °C
